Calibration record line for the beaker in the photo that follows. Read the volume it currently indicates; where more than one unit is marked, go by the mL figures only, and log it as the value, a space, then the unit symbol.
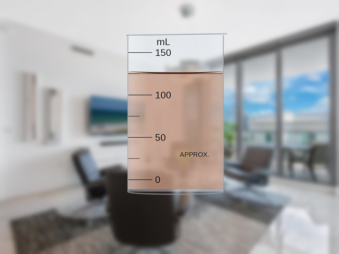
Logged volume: 125 mL
